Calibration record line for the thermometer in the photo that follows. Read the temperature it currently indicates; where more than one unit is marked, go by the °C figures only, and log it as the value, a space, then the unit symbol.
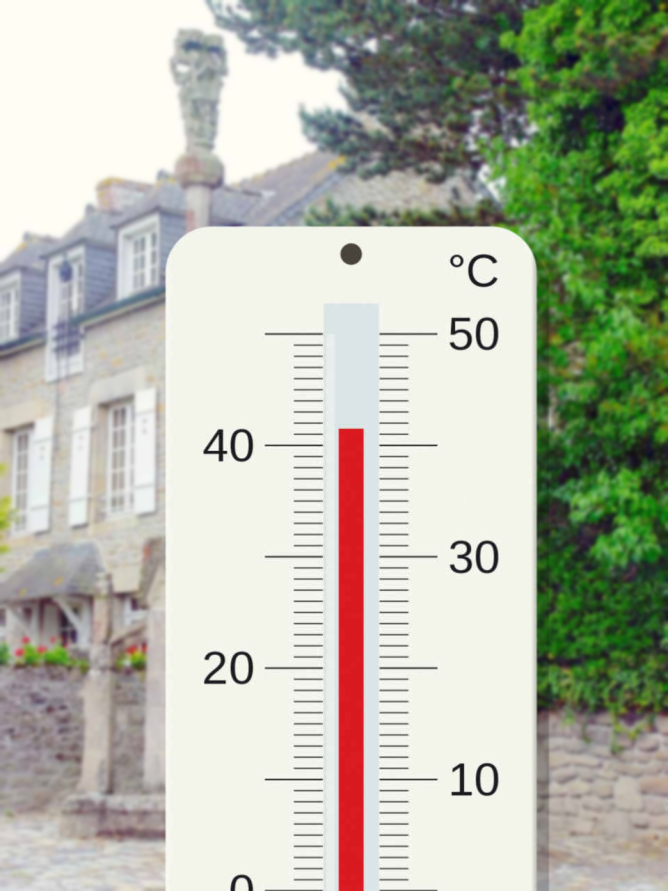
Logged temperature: 41.5 °C
